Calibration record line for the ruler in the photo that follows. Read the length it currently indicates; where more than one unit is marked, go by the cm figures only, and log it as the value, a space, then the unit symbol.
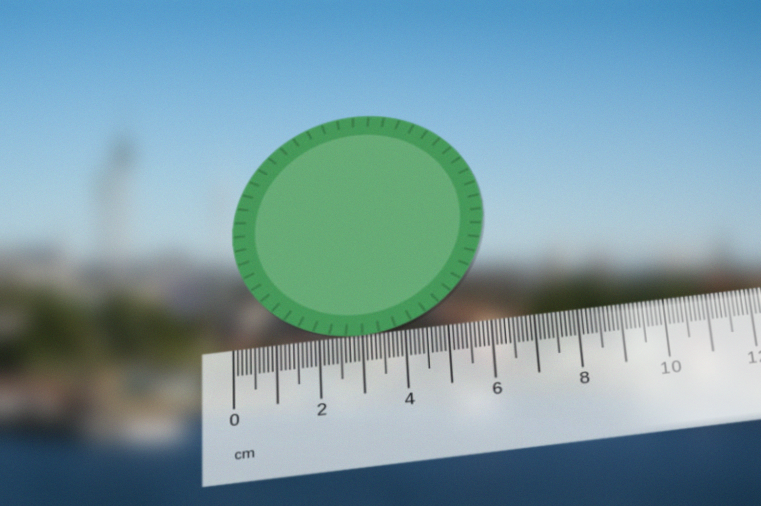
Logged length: 6 cm
